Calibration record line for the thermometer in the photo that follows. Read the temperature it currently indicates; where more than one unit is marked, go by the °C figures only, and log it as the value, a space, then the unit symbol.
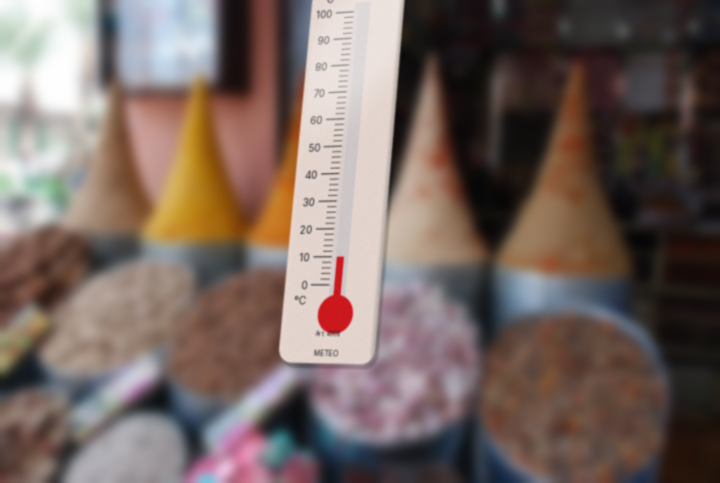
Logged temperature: 10 °C
